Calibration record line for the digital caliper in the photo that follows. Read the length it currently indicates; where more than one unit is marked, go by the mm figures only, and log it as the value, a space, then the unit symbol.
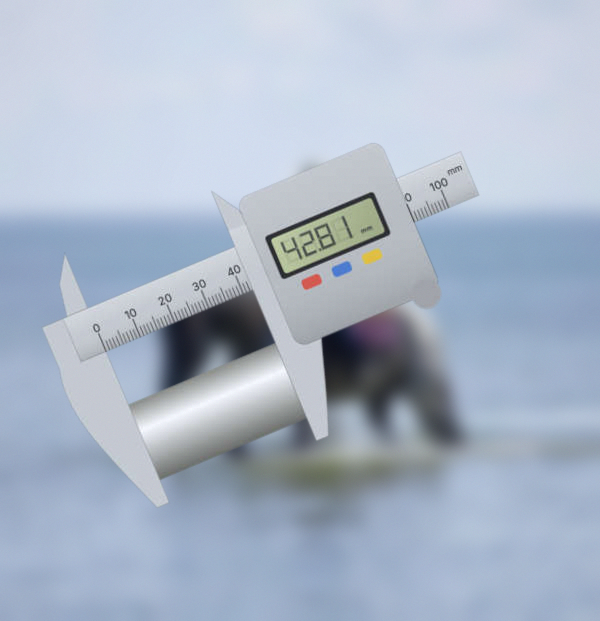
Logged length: 42.81 mm
